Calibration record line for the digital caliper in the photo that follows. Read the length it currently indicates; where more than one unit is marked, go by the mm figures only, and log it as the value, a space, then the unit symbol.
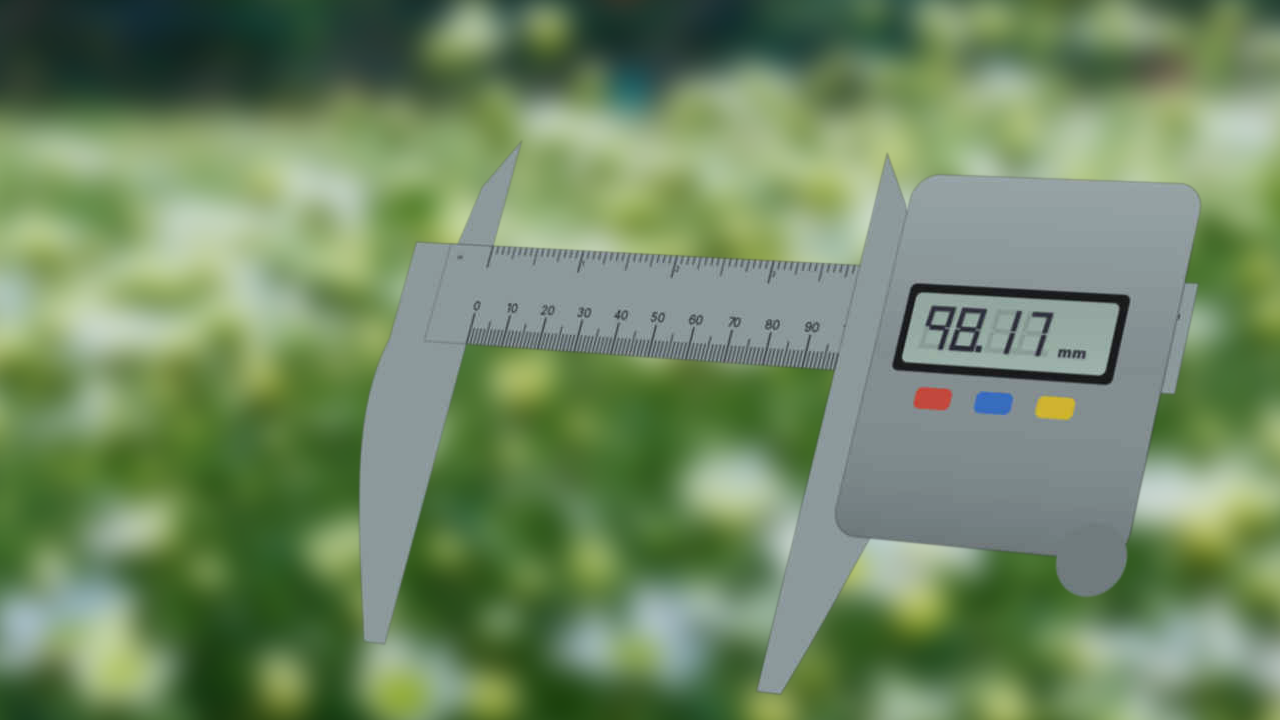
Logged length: 98.17 mm
